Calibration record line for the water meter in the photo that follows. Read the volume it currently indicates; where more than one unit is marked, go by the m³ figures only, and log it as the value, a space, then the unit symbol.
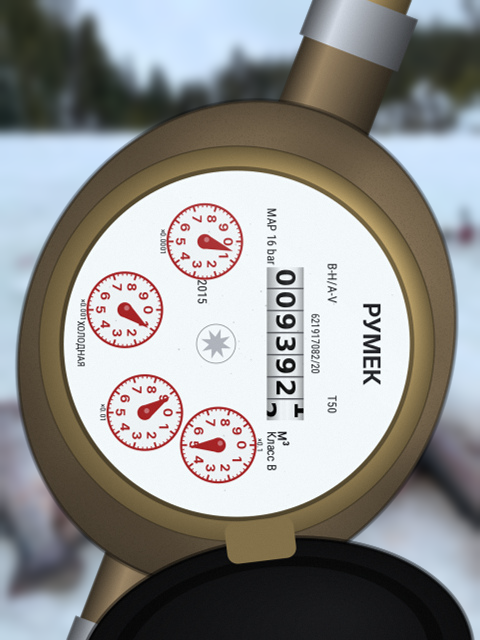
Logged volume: 93921.4910 m³
